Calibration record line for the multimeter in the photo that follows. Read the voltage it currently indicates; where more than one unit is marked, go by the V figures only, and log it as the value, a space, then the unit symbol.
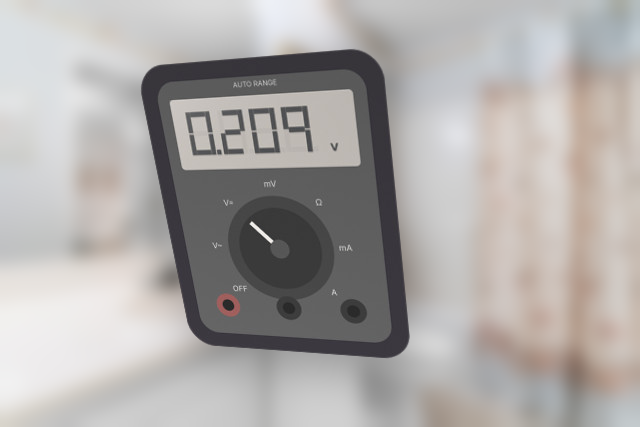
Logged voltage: 0.209 V
